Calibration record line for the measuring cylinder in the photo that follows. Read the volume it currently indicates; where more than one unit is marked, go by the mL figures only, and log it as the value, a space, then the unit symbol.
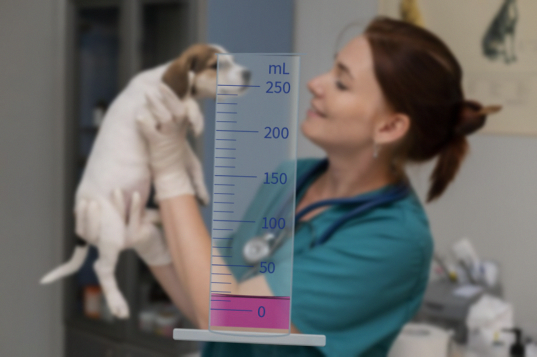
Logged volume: 15 mL
